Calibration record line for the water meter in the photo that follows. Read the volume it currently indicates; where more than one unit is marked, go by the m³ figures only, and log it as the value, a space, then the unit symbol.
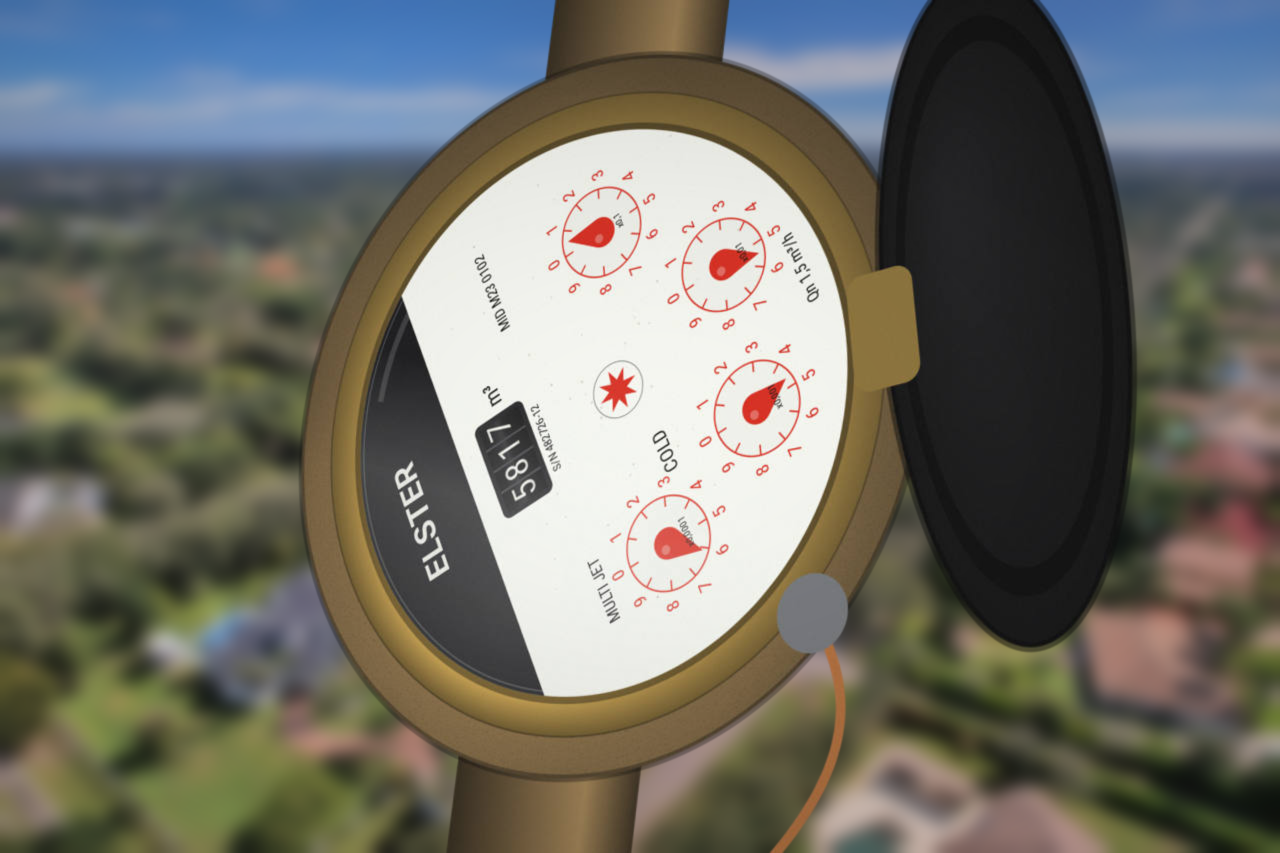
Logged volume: 5817.0546 m³
